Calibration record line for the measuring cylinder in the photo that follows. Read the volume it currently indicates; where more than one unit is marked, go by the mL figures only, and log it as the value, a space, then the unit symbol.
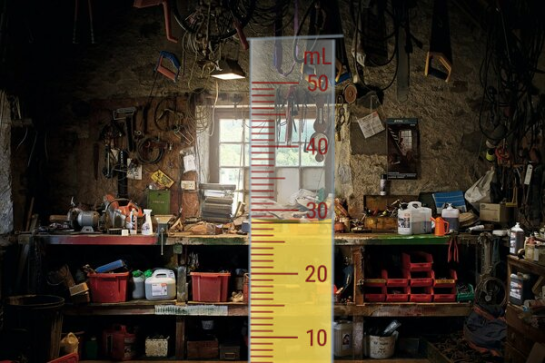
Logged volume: 28 mL
